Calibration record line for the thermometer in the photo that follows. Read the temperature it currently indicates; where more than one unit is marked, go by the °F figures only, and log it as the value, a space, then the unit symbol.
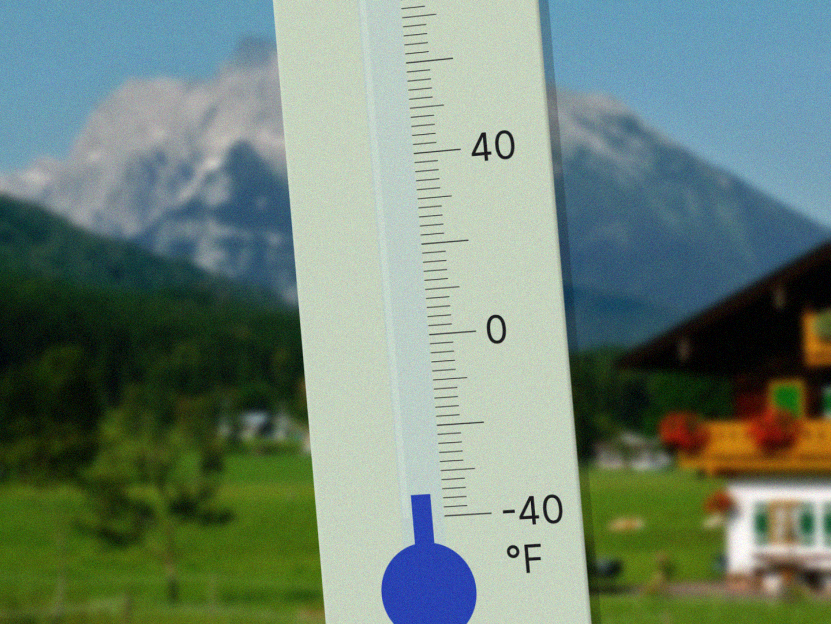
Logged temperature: -35 °F
